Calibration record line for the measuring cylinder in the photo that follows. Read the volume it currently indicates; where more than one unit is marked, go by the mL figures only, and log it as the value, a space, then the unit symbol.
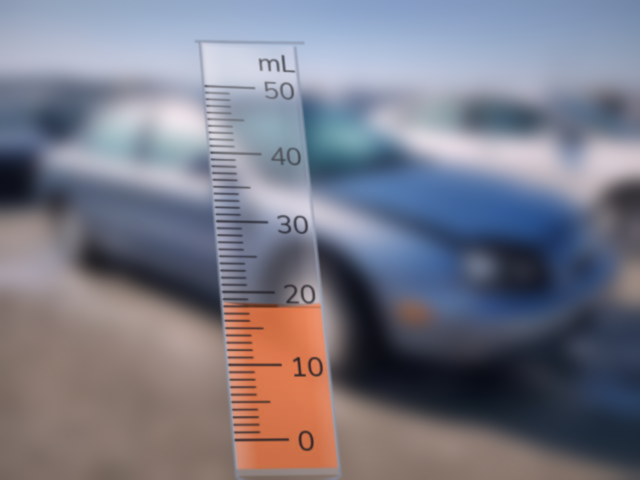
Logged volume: 18 mL
